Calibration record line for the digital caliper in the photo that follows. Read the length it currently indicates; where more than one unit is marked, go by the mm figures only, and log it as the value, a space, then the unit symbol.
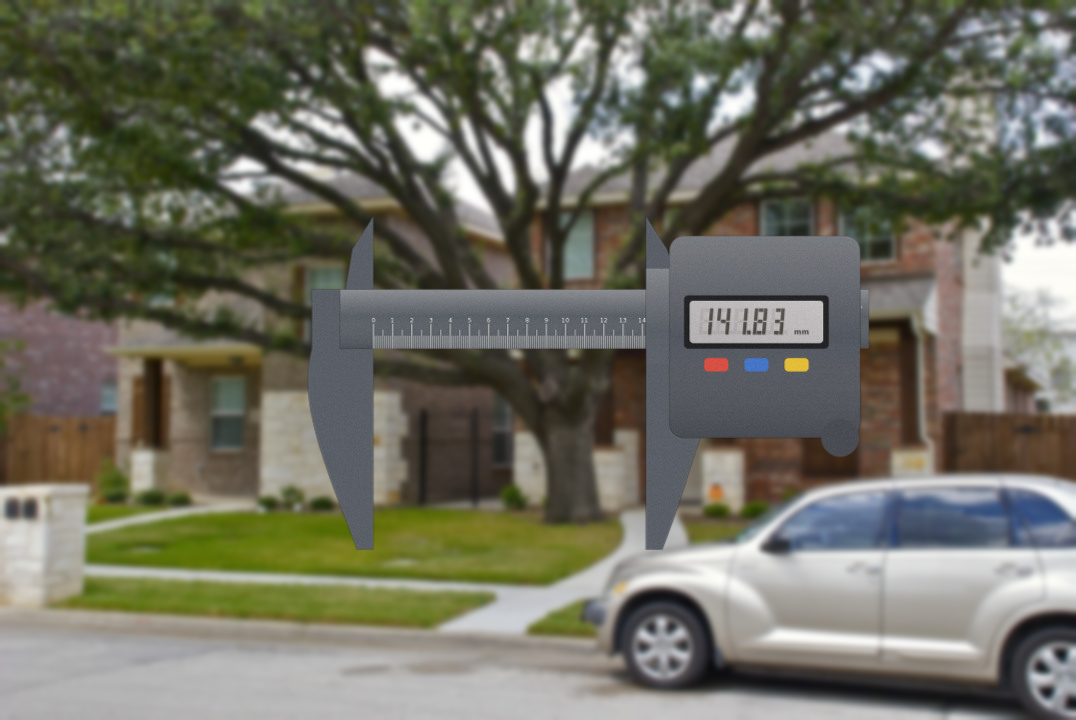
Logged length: 141.83 mm
